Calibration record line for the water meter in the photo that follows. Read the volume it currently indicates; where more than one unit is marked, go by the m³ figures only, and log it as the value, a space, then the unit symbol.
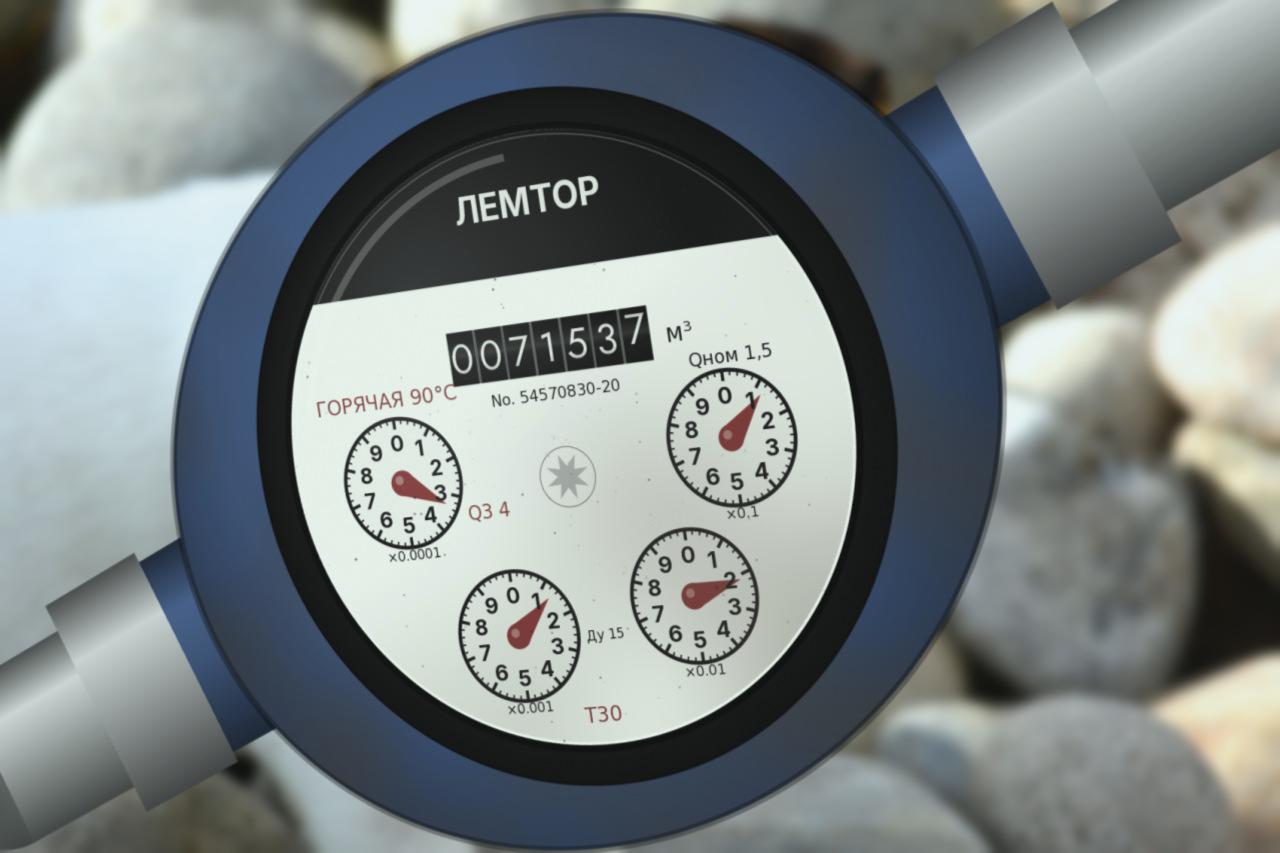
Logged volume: 71537.1213 m³
